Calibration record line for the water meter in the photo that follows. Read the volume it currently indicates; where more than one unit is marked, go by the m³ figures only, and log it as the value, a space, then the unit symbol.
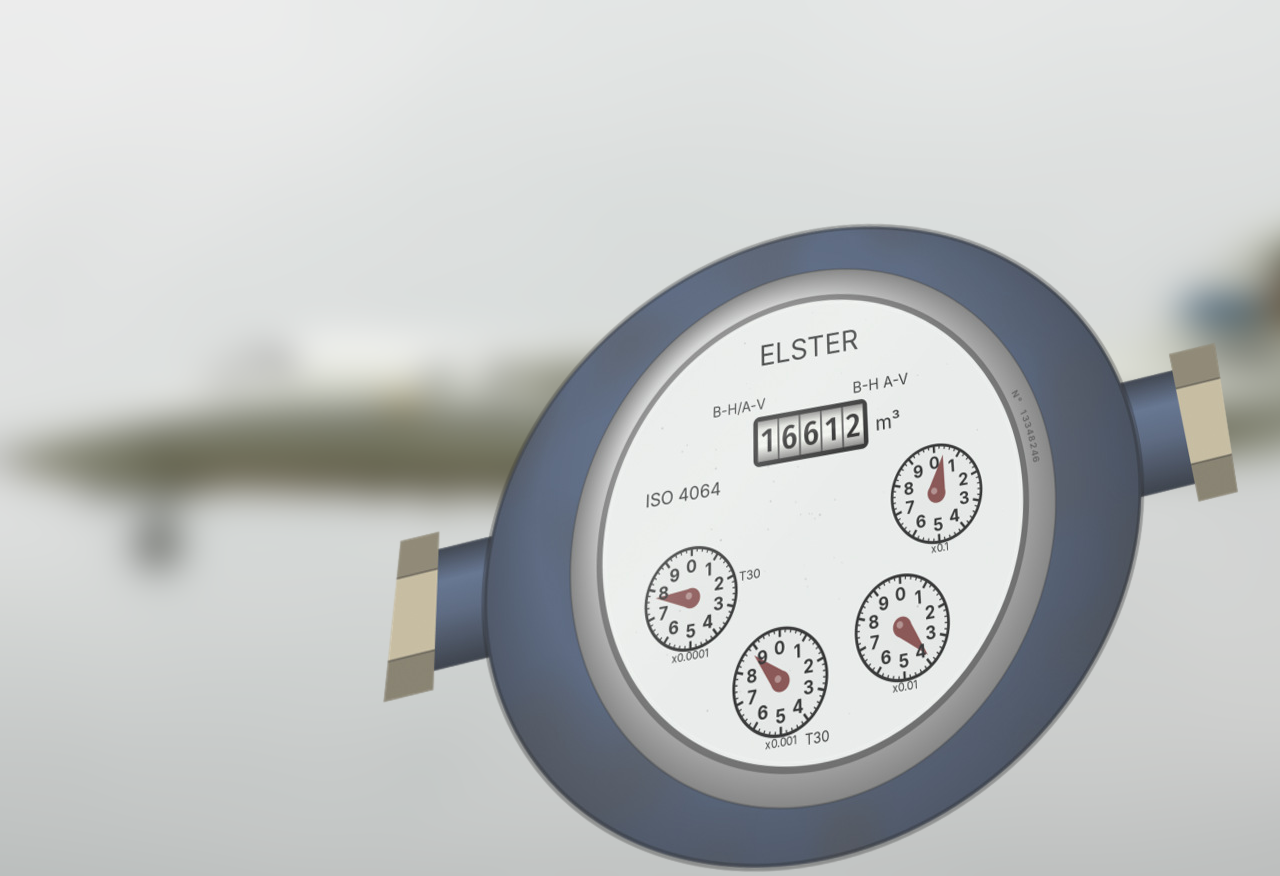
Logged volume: 16612.0387 m³
